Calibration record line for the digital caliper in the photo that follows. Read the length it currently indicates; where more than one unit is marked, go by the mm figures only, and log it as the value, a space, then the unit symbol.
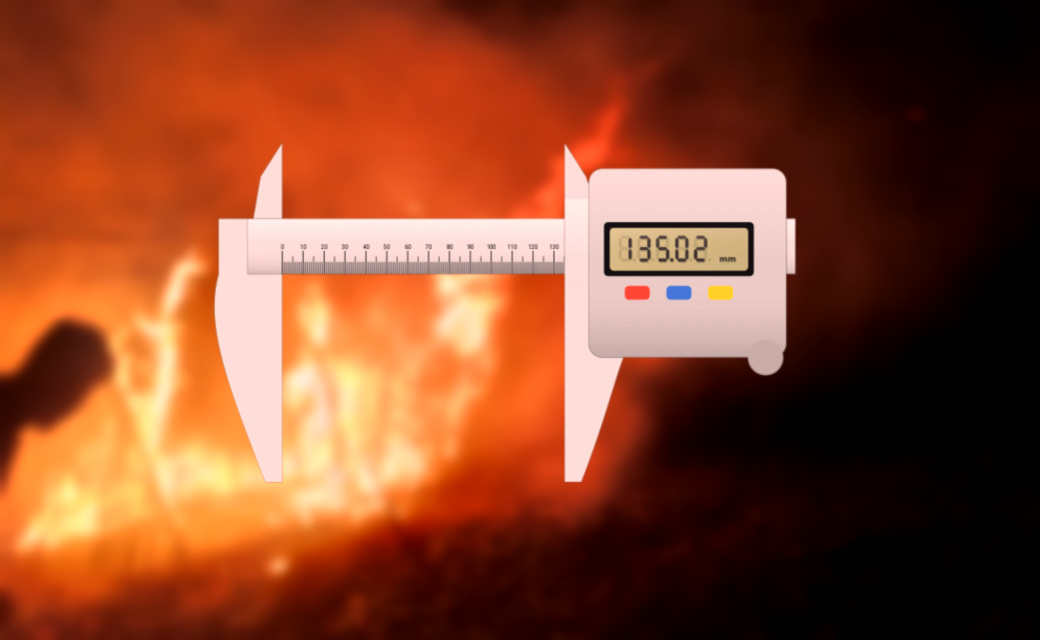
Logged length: 135.02 mm
